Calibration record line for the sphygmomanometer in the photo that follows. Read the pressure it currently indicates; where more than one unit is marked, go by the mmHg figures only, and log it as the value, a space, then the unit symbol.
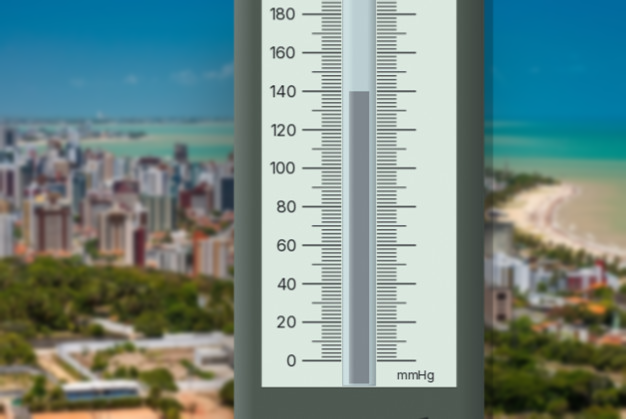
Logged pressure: 140 mmHg
